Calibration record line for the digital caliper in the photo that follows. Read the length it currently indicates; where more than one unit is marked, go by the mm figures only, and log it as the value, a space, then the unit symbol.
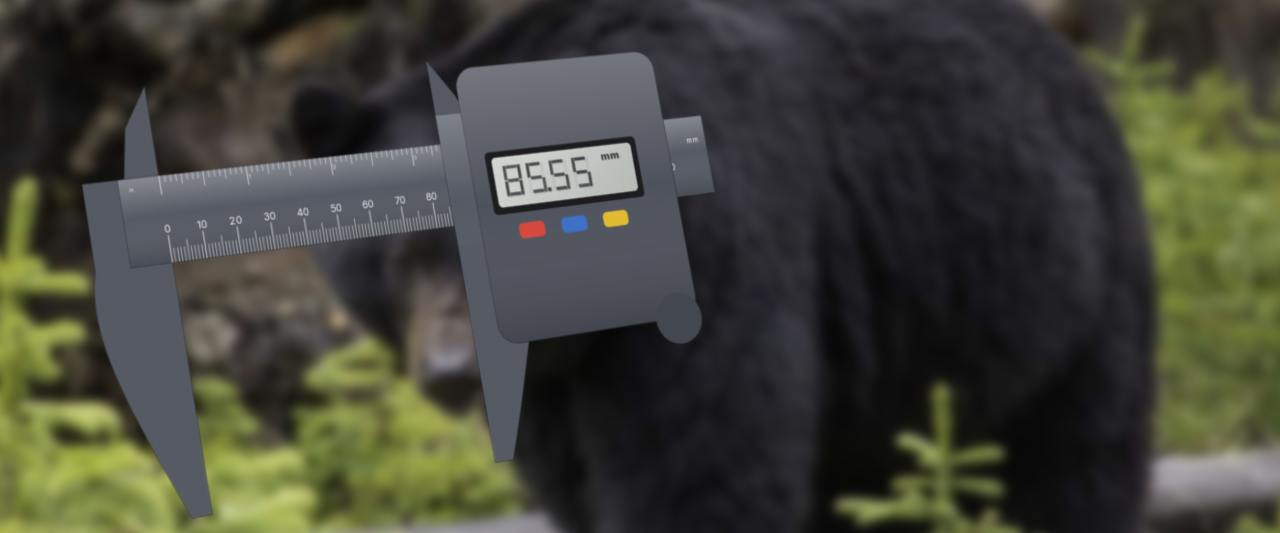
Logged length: 85.55 mm
